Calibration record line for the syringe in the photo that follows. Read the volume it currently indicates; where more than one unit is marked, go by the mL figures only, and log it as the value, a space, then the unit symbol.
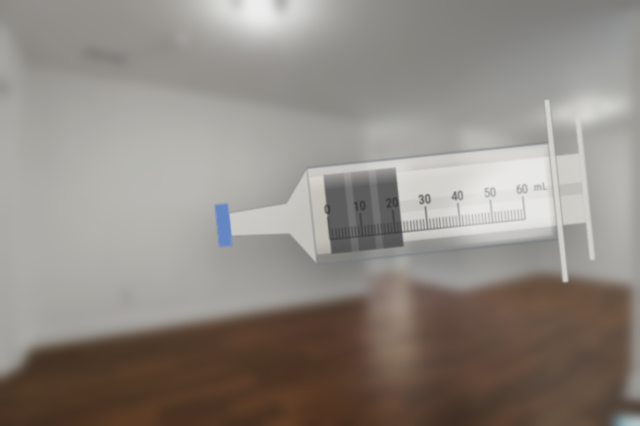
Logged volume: 0 mL
